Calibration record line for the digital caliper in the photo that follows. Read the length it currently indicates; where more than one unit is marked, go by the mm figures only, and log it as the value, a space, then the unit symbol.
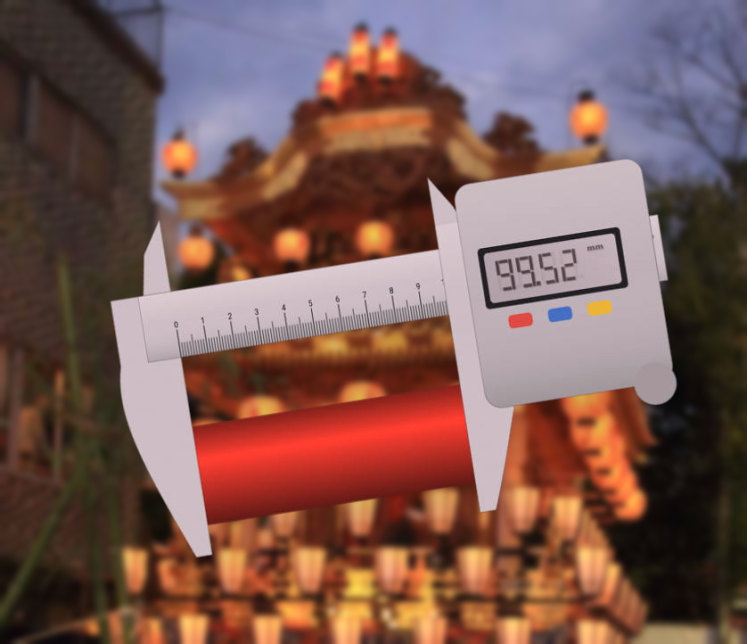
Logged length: 99.52 mm
